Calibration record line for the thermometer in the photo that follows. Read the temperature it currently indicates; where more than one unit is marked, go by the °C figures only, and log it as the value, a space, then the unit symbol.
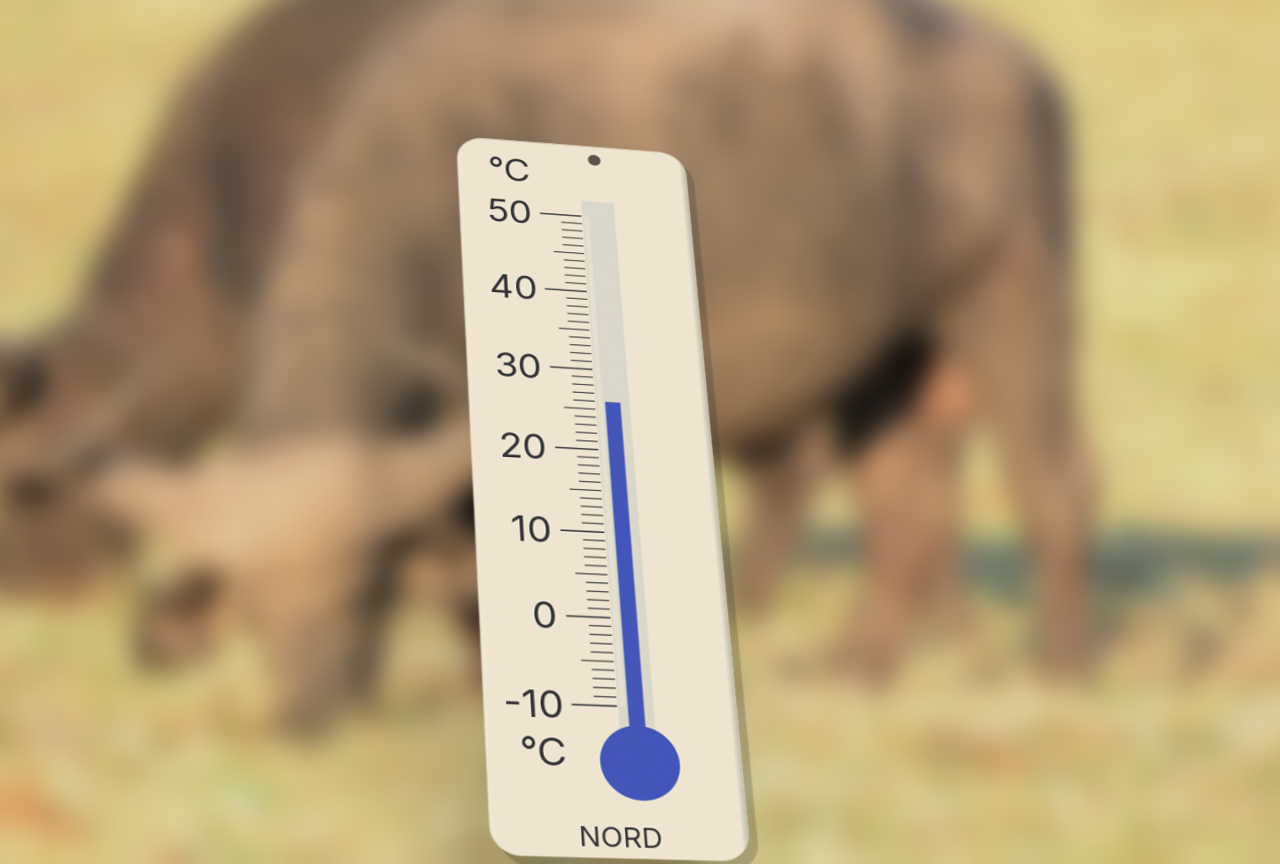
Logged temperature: 26 °C
